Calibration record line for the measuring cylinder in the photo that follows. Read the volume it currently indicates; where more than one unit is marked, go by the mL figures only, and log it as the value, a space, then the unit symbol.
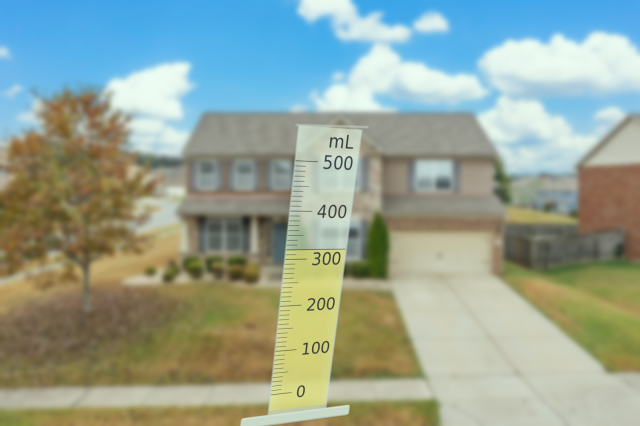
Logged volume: 320 mL
